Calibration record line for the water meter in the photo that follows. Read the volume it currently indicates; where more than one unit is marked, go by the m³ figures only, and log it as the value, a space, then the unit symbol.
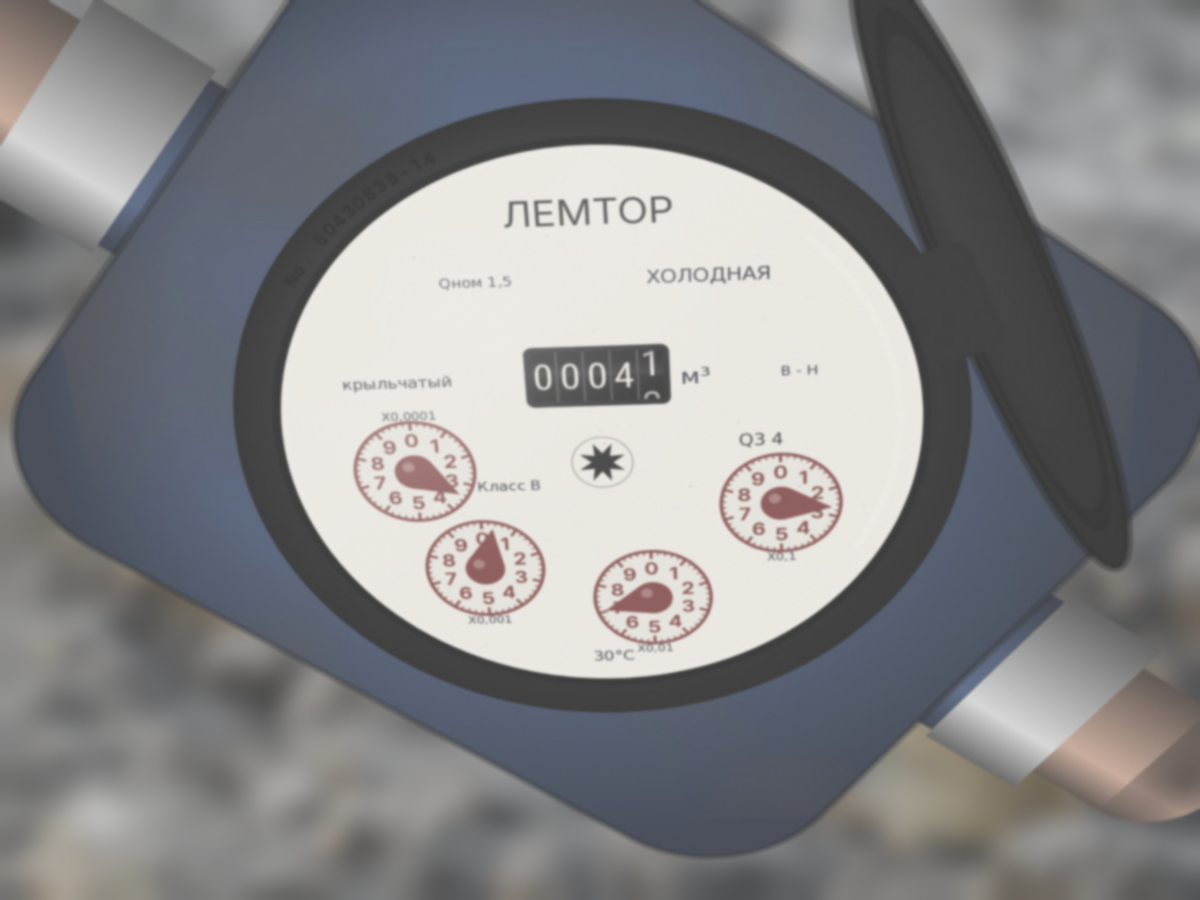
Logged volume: 41.2703 m³
